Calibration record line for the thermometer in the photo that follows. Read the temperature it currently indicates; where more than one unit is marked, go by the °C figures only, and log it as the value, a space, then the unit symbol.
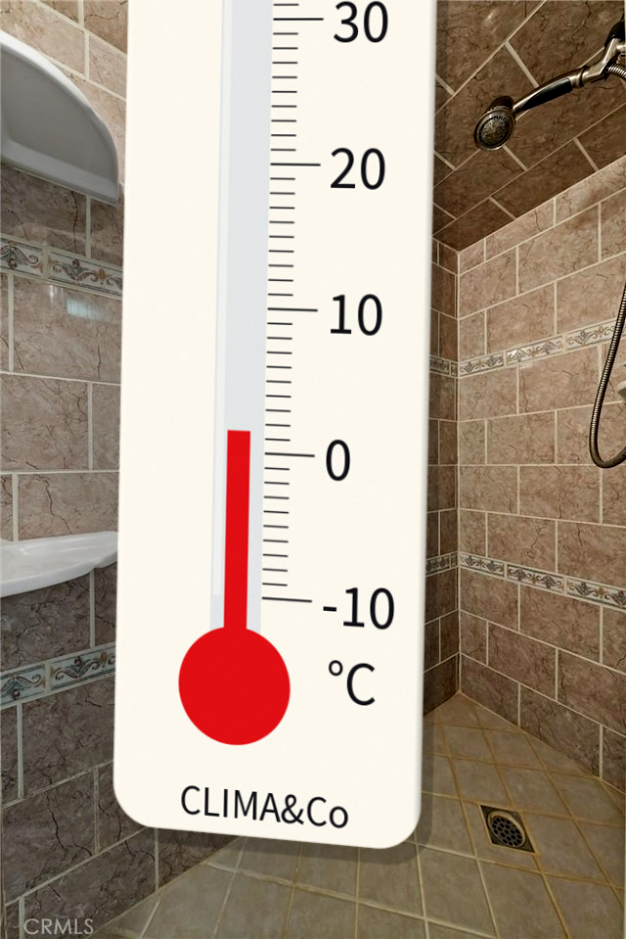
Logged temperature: 1.5 °C
